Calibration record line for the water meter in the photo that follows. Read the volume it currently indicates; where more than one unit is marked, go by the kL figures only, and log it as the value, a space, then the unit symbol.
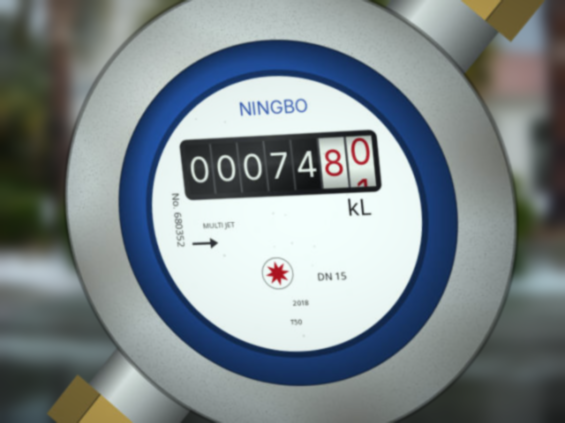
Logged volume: 74.80 kL
